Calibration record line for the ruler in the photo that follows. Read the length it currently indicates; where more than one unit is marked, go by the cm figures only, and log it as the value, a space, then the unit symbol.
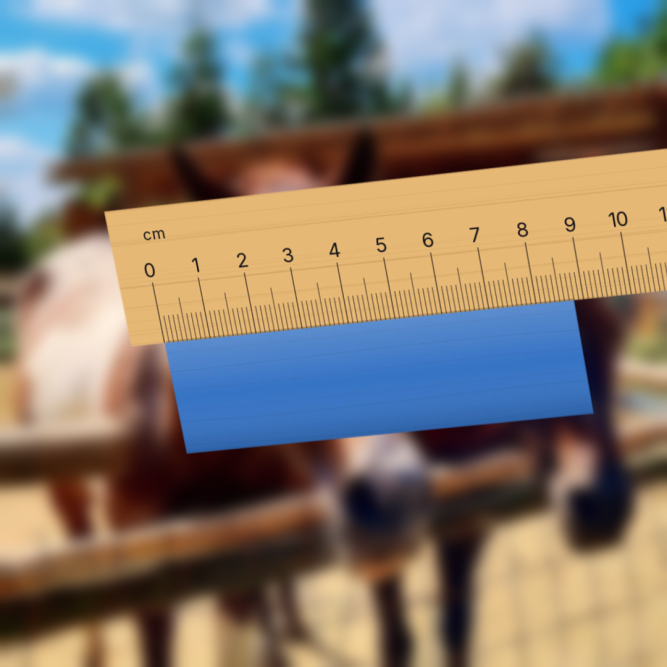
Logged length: 8.8 cm
